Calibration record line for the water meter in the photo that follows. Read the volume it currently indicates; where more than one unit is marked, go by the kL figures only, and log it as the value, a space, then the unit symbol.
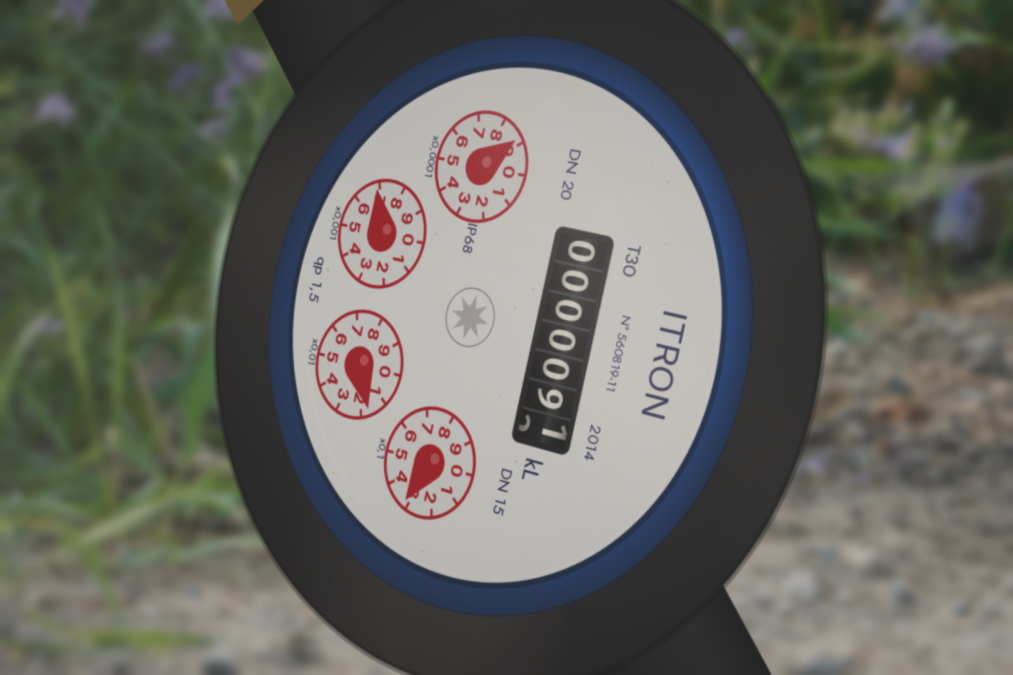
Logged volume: 91.3168 kL
